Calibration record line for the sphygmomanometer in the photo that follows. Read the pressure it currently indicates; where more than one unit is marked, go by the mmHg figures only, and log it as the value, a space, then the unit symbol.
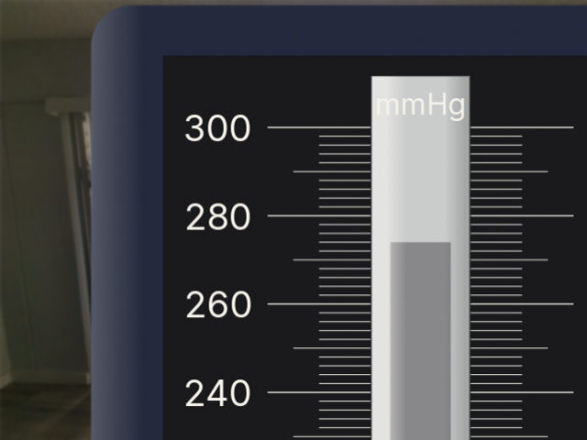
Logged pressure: 274 mmHg
